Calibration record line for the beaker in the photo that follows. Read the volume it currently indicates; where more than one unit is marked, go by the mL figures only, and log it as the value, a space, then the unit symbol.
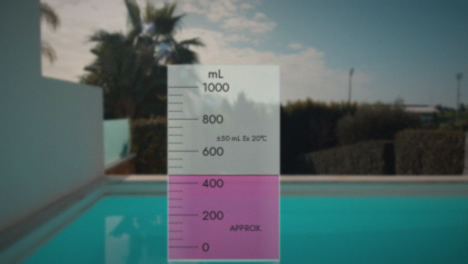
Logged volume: 450 mL
